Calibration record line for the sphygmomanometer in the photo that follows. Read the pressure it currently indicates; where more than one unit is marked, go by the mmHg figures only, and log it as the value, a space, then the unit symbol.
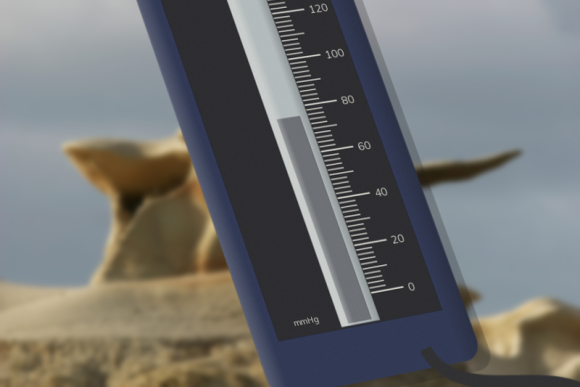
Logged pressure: 76 mmHg
